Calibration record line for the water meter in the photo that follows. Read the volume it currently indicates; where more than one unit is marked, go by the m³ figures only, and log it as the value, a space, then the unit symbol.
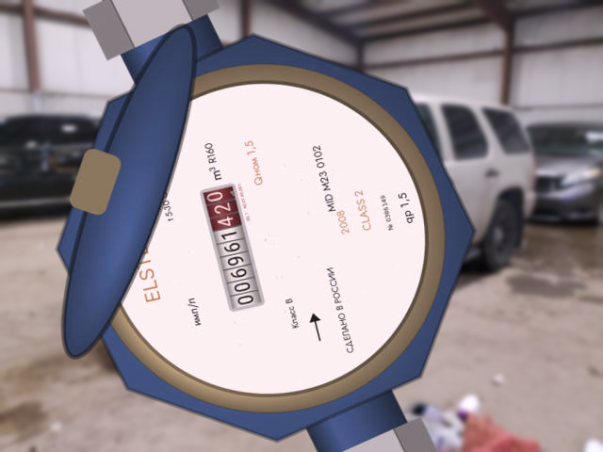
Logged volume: 6961.420 m³
